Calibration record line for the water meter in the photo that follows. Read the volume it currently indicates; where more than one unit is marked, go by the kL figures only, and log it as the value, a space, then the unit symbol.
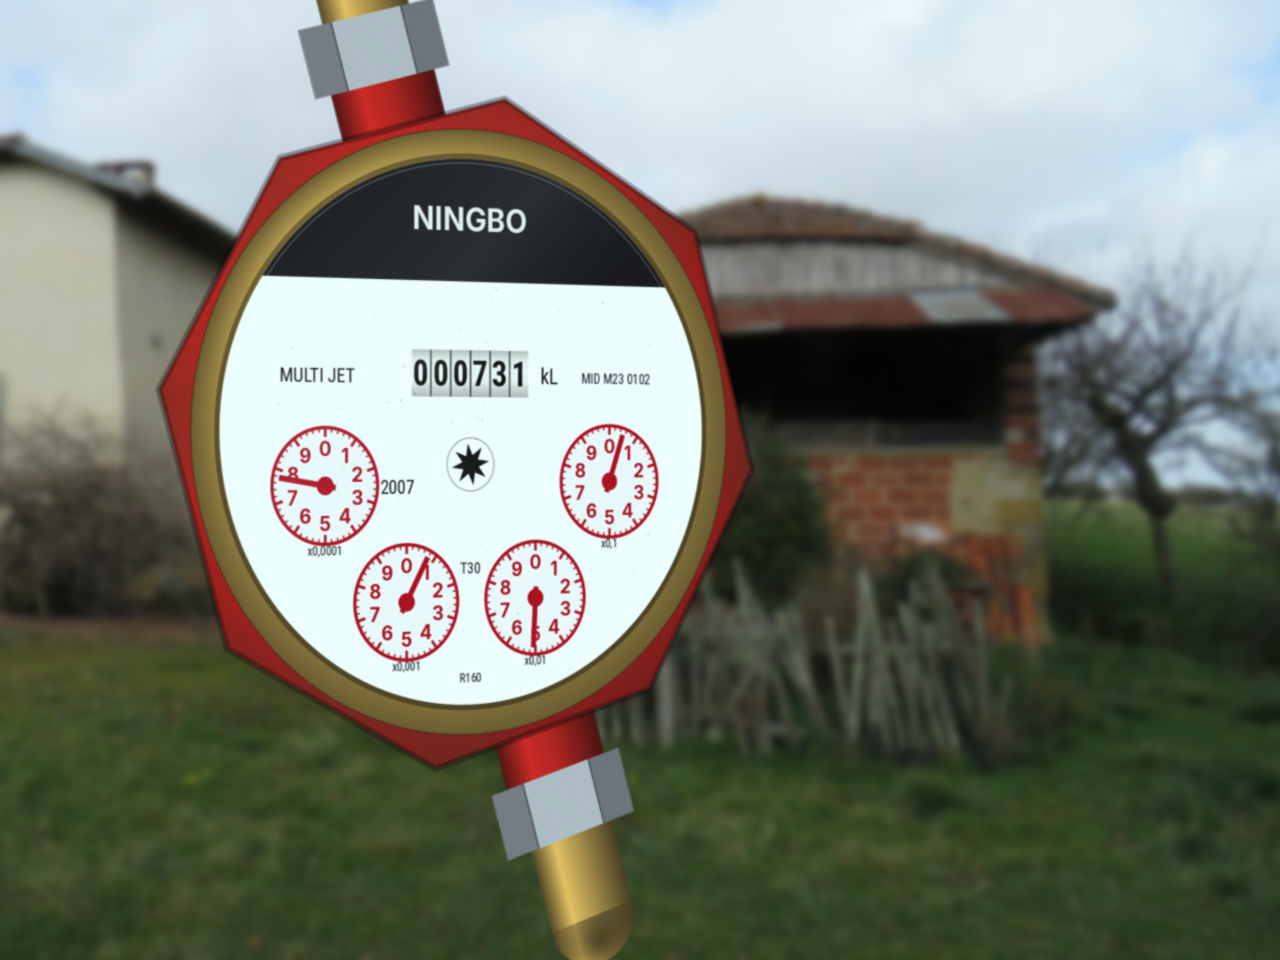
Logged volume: 731.0507 kL
